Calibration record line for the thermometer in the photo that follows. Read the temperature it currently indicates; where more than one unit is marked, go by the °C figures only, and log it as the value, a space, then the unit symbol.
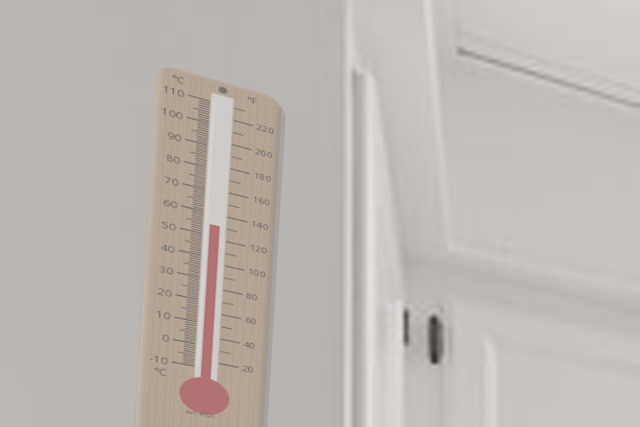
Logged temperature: 55 °C
